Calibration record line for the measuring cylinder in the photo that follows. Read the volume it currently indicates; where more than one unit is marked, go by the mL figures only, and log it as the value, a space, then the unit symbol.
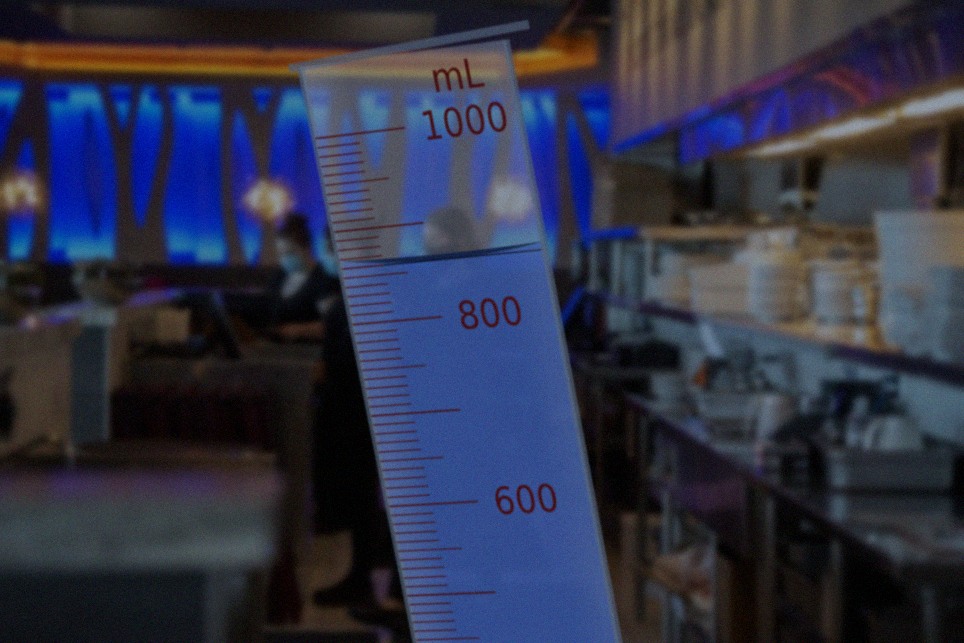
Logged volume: 860 mL
